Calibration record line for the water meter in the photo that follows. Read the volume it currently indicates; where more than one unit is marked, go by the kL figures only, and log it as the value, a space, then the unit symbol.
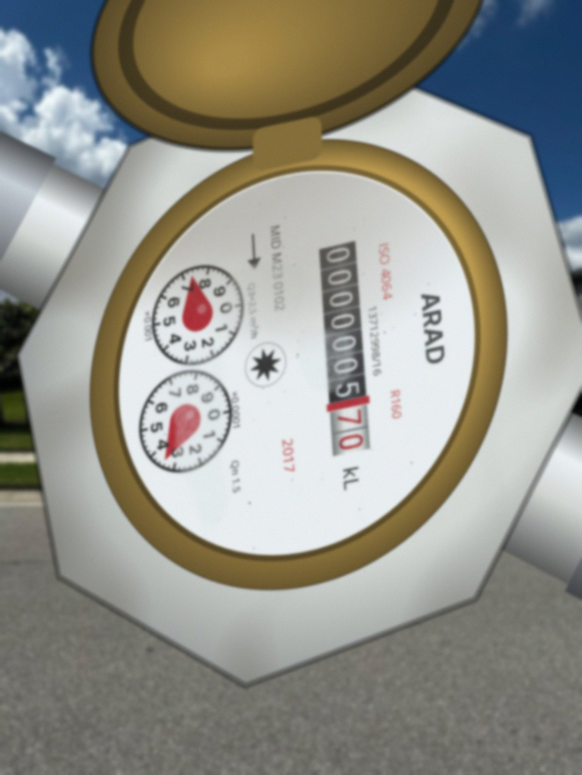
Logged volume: 5.7073 kL
